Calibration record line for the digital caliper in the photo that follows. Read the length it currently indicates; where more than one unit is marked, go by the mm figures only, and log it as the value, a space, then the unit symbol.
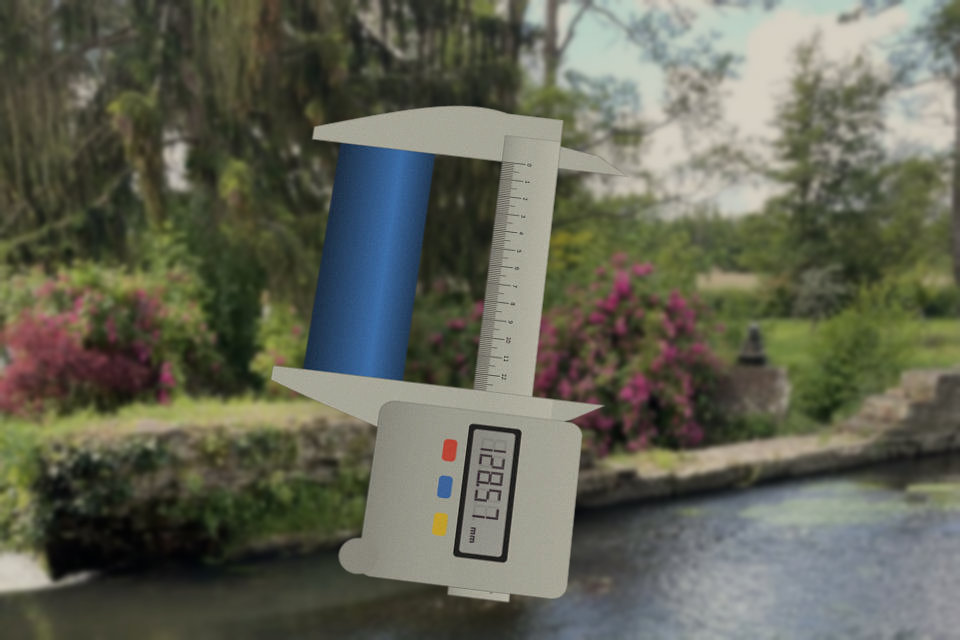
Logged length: 128.57 mm
